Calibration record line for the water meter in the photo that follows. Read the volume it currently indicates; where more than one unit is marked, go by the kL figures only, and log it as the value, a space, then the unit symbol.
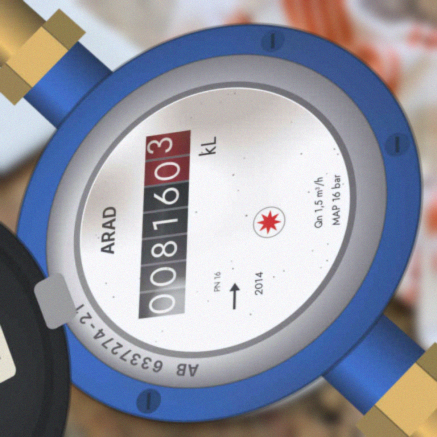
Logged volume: 816.03 kL
